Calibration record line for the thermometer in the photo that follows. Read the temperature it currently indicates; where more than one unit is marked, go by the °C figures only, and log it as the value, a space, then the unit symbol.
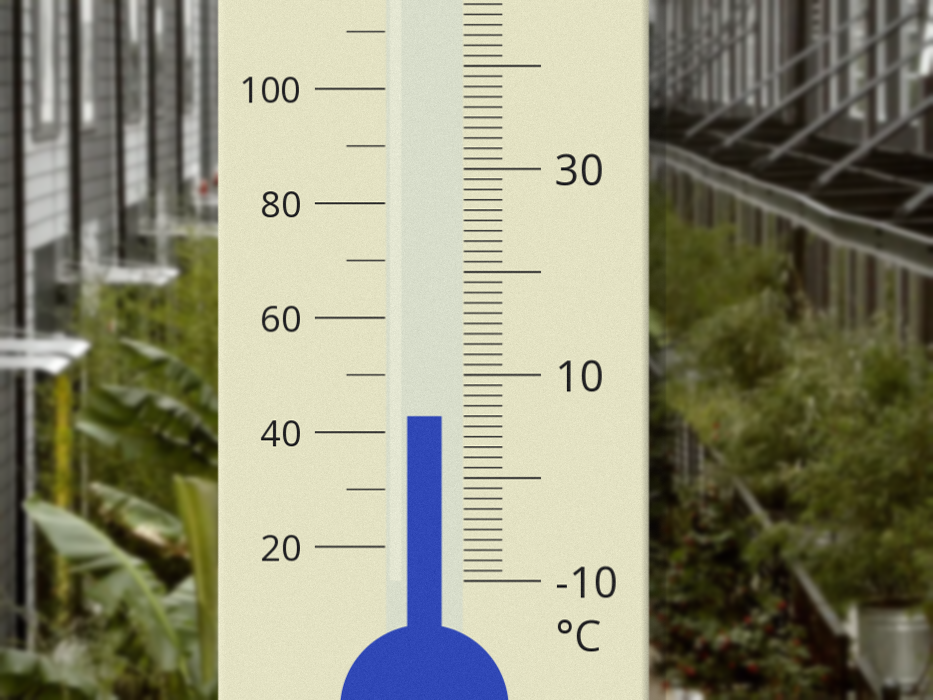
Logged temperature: 6 °C
